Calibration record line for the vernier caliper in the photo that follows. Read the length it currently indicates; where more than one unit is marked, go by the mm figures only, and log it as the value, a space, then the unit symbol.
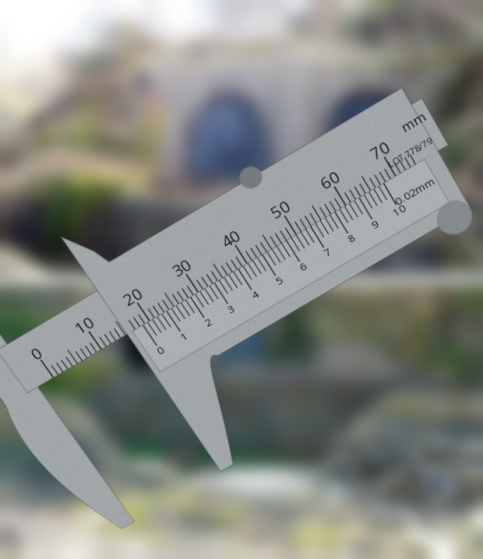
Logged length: 18.6 mm
